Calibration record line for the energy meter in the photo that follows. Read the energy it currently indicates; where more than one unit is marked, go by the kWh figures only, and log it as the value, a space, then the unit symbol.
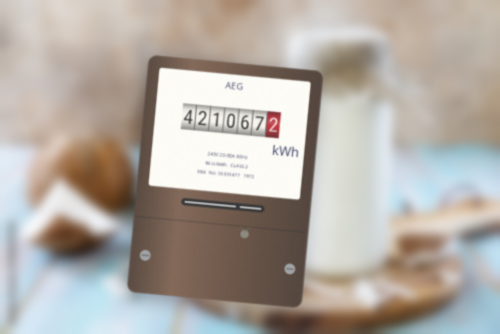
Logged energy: 421067.2 kWh
